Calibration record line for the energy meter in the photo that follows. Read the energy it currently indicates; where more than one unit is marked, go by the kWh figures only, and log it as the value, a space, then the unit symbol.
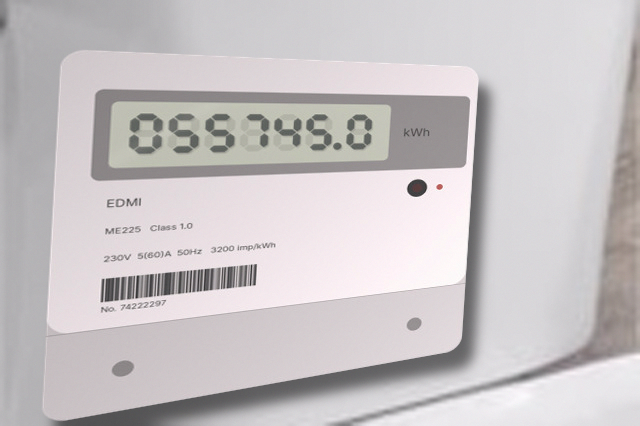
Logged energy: 55745.0 kWh
